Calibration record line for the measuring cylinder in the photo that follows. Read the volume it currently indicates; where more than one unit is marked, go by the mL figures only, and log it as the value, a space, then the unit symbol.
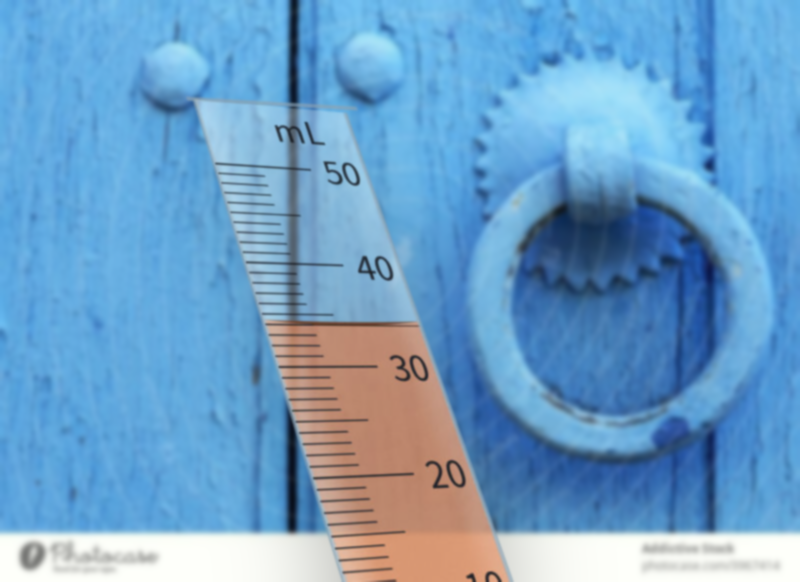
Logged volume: 34 mL
